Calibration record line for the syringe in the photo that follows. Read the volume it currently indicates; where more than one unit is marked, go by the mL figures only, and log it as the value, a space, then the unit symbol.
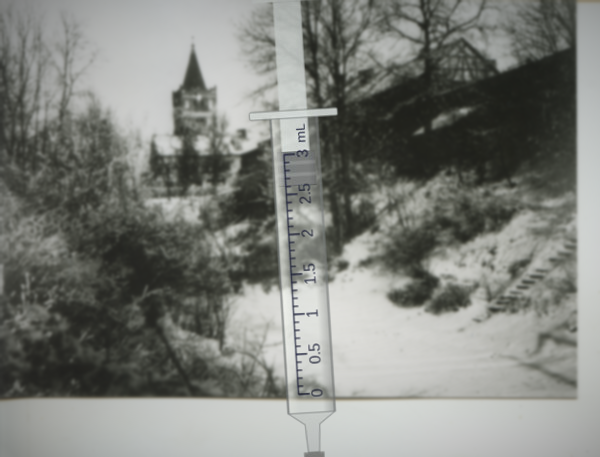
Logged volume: 2.6 mL
